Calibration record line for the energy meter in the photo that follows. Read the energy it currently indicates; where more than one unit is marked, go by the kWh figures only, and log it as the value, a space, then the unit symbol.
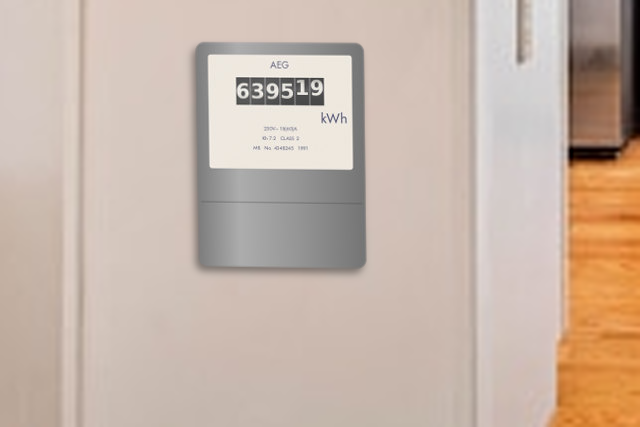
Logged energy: 639519 kWh
